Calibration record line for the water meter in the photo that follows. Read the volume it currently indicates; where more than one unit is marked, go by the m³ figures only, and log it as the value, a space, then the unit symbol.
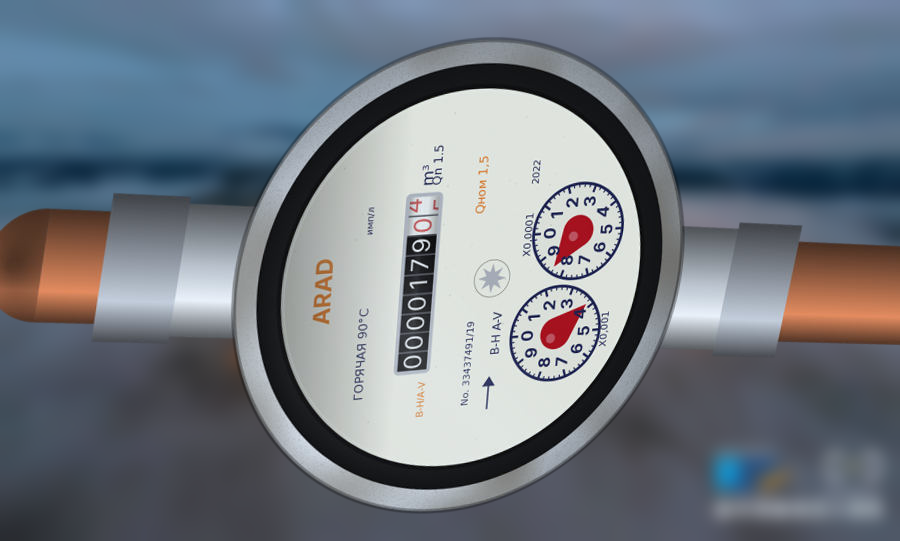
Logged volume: 179.0438 m³
